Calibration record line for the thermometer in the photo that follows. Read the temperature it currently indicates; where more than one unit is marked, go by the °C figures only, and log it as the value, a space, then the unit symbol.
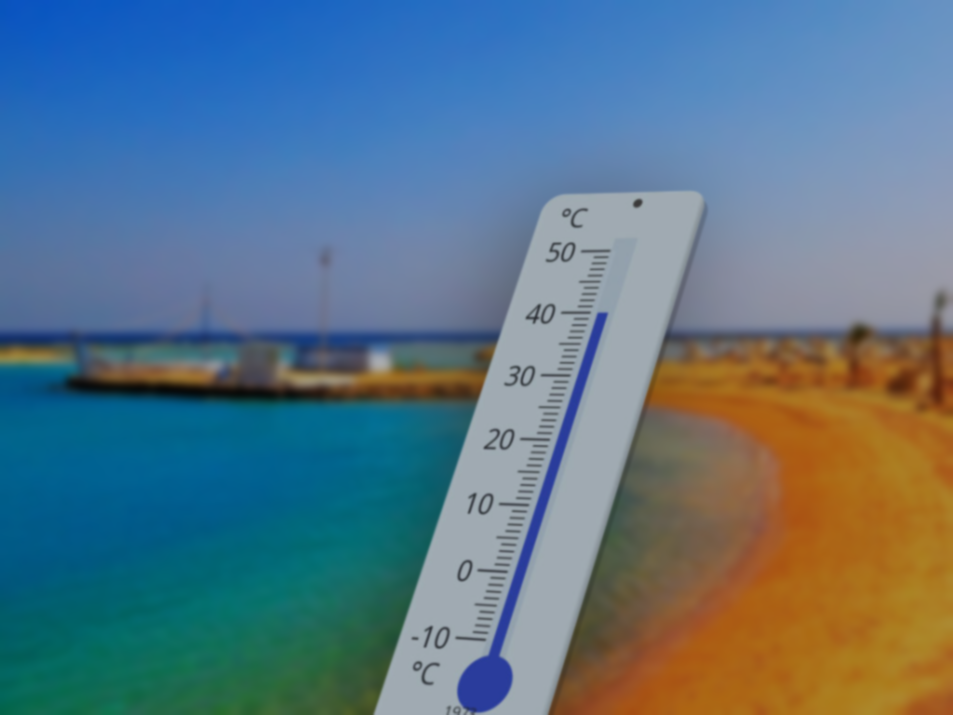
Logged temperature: 40 °C
